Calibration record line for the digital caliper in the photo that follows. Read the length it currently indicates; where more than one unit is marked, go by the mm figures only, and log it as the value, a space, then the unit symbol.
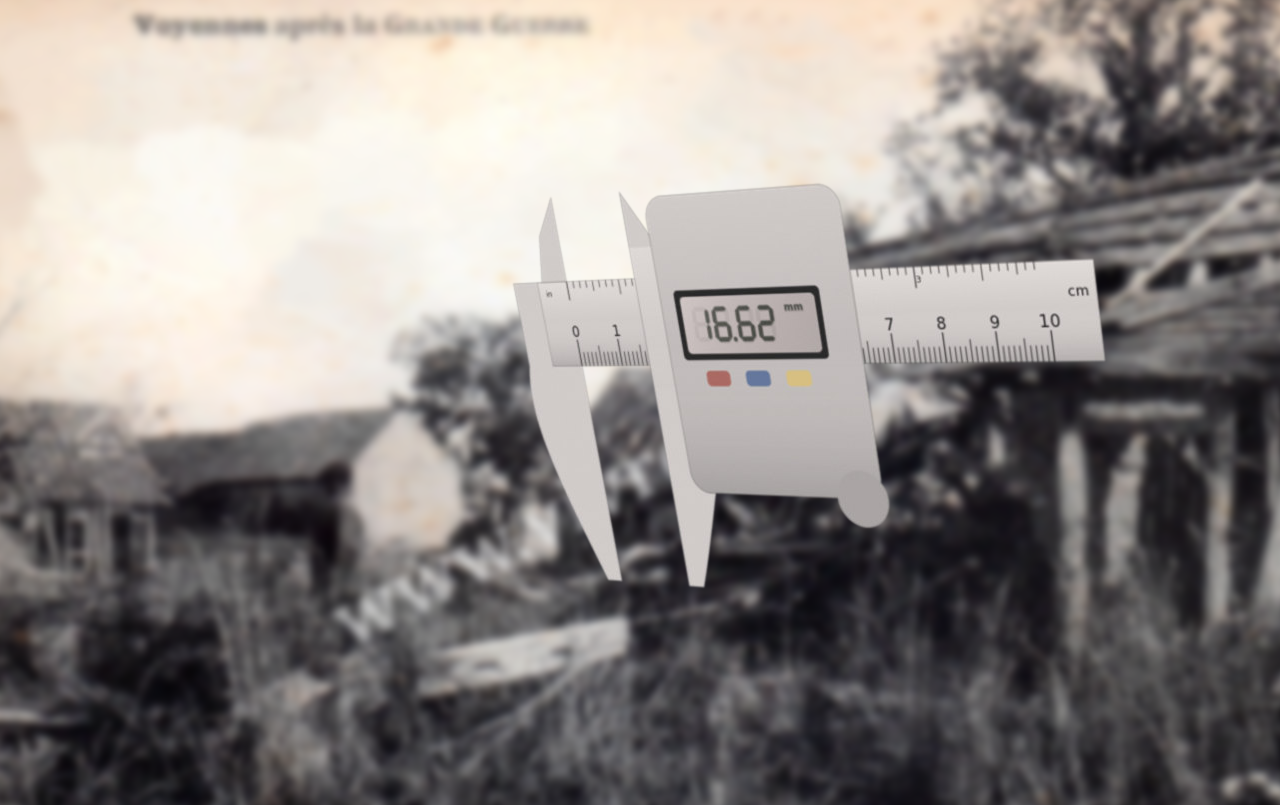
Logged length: 16.62 mm
